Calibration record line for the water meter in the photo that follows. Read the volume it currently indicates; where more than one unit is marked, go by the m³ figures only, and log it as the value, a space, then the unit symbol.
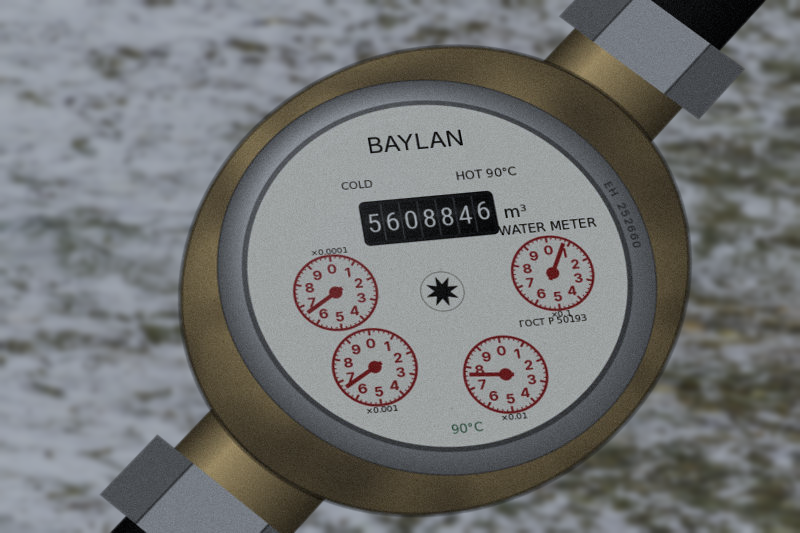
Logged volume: 5608846.0766 m³
